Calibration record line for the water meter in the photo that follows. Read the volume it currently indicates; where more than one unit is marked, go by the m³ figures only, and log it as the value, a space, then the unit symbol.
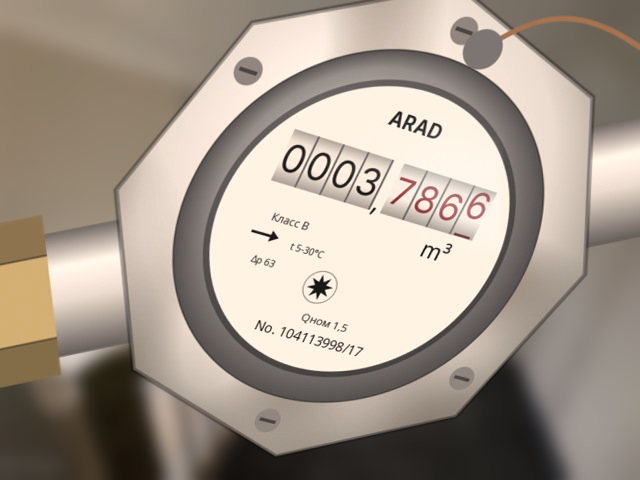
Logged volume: 3.7866 m³
